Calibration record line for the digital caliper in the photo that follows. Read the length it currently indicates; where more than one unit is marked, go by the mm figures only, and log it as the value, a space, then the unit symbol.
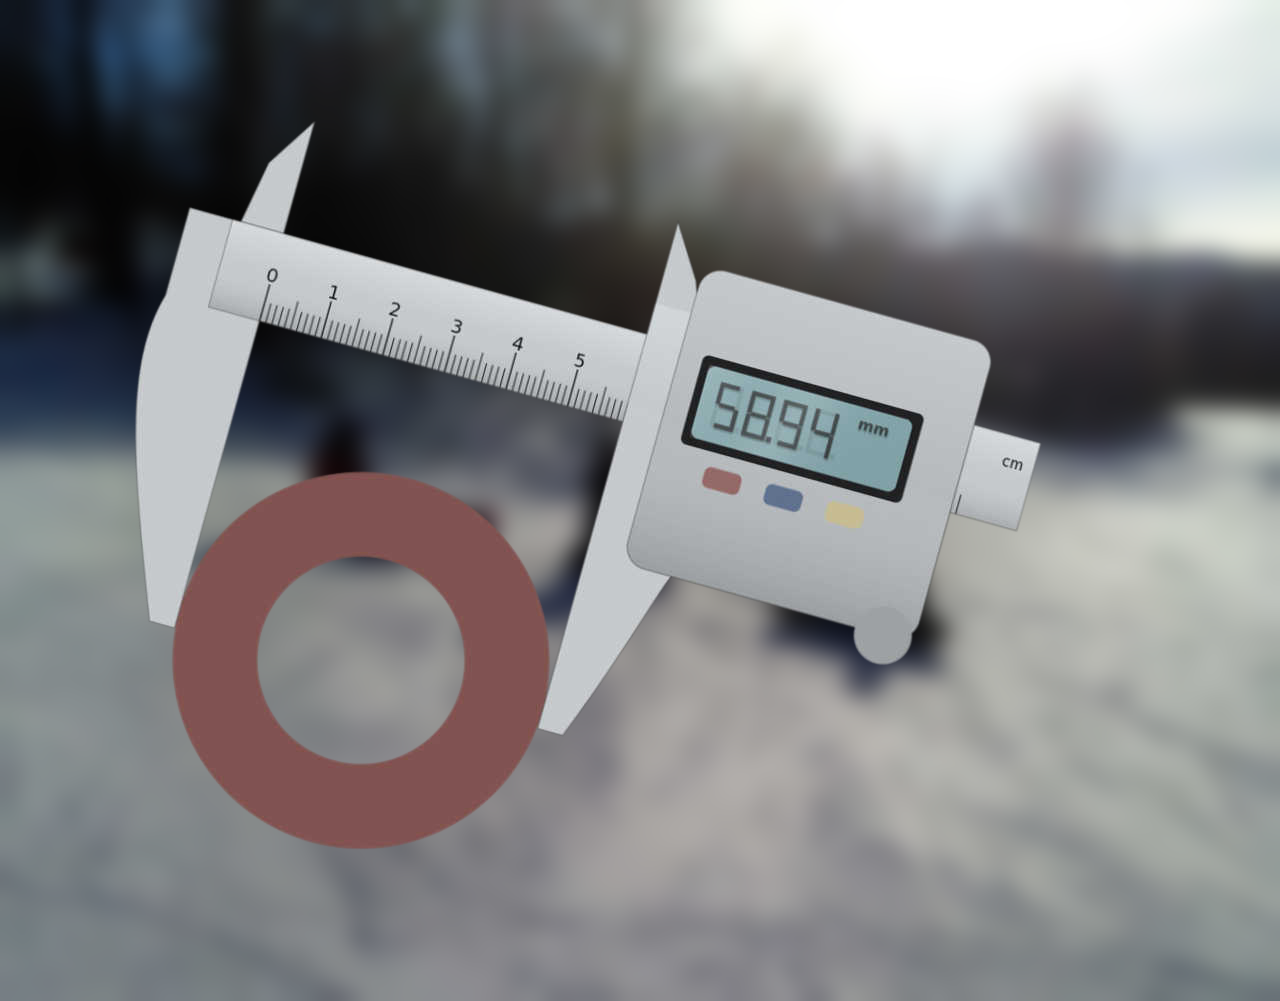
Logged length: 58.94 mm
